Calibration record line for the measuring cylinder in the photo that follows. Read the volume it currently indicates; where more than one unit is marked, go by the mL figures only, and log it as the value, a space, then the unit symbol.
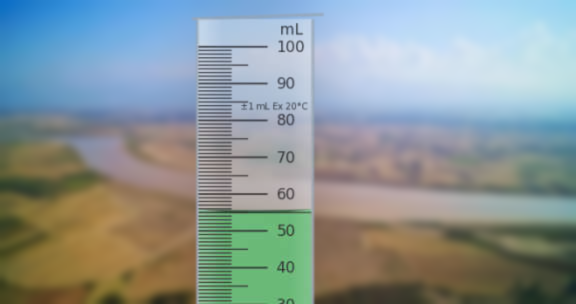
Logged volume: 55 mL
